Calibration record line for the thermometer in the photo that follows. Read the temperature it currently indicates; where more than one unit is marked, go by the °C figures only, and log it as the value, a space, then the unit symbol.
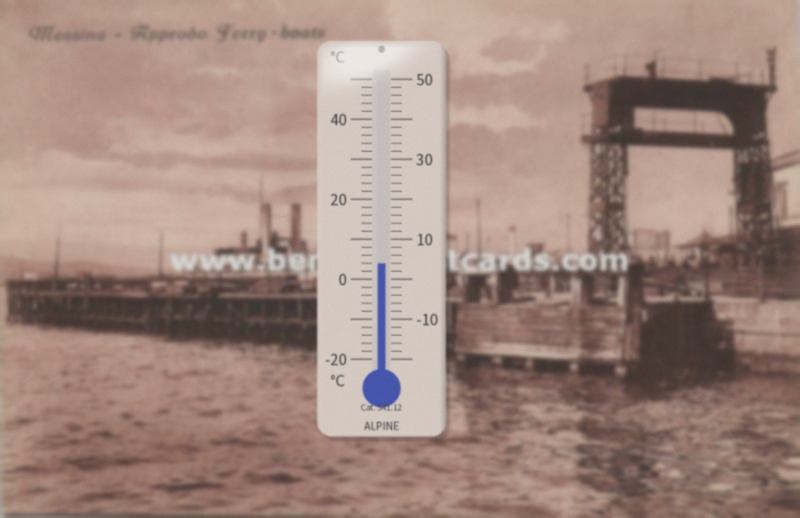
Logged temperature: 4 °C
